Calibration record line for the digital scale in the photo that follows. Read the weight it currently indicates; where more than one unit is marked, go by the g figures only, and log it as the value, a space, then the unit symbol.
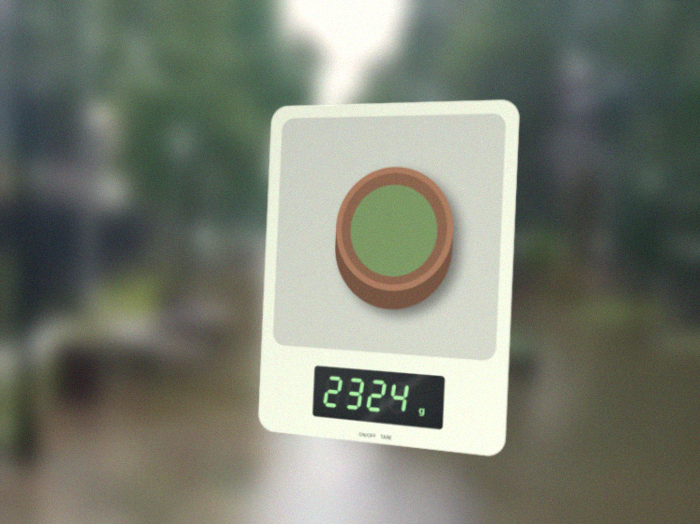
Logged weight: 2324 g
